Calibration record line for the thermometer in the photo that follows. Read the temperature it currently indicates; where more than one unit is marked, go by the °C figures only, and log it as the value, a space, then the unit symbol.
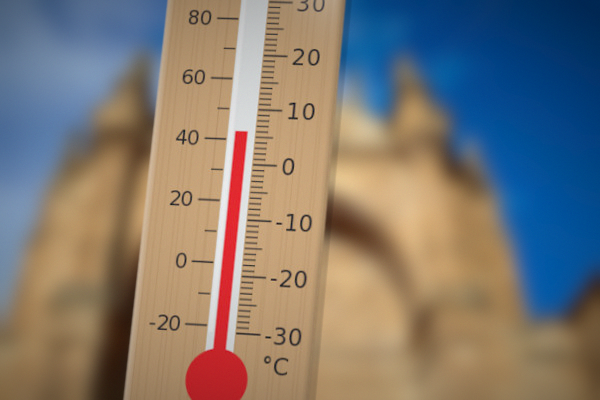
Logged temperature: 6 °C
